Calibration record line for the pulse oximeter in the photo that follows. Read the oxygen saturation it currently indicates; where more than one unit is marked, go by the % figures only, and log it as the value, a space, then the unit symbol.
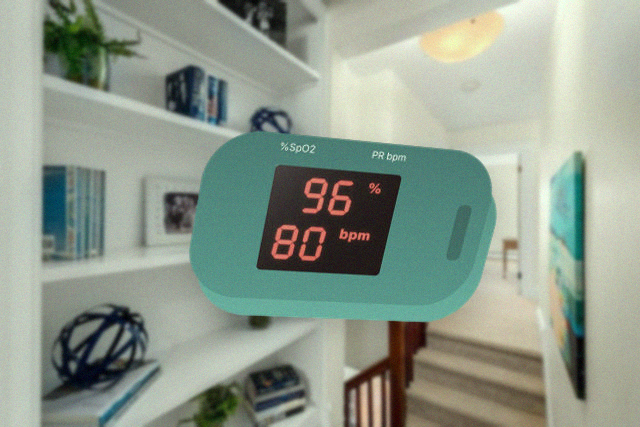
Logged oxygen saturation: 96 %
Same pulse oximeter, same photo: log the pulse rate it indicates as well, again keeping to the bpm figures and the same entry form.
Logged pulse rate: 80 bpm
